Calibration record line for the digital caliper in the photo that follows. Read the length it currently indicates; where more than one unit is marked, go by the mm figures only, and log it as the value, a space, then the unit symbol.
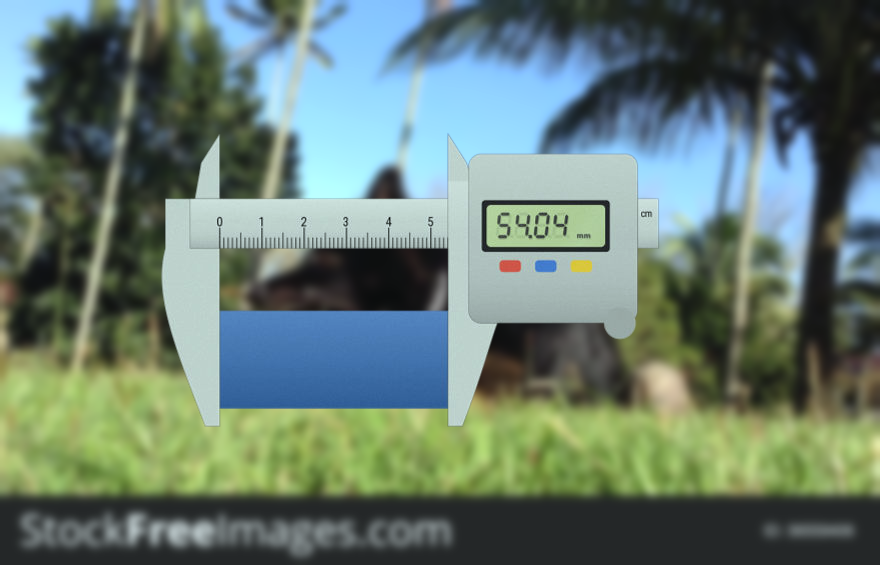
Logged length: 54.04 mm
